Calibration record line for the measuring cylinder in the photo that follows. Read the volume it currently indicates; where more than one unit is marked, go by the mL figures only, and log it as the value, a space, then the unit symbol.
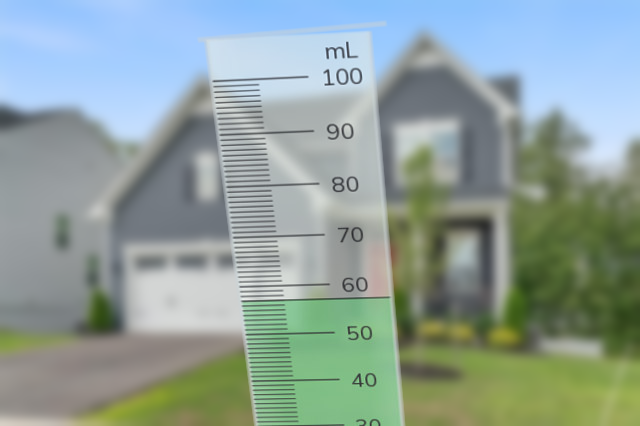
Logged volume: 57 mL
